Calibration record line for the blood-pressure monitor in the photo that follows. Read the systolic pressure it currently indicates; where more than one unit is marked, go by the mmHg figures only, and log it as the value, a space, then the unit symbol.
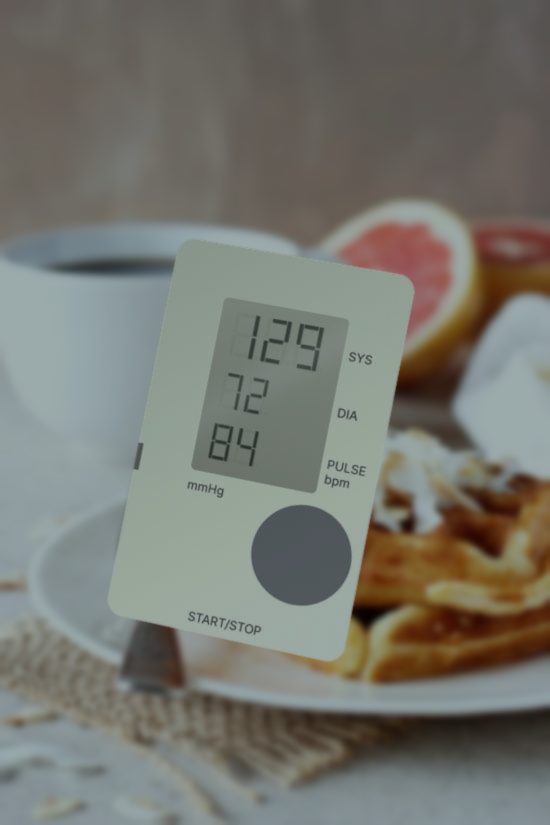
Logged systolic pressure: 129 mmHg
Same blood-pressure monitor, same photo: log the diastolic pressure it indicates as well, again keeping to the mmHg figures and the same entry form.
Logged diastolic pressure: 72 mmHg
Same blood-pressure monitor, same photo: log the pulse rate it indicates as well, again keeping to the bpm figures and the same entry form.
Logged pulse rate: 84 bpm
